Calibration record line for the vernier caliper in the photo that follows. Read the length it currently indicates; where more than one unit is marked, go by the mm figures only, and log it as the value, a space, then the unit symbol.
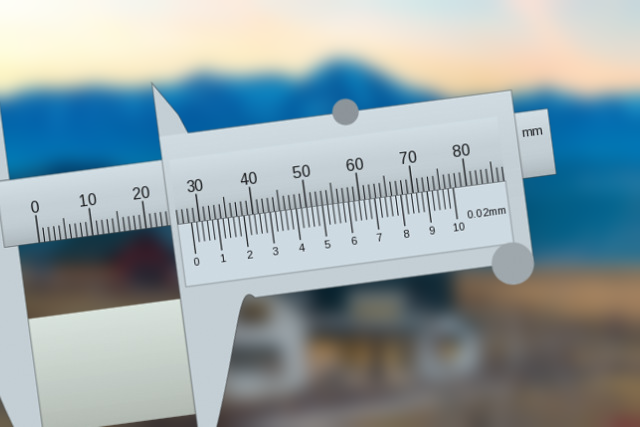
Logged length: 28.5 mm
